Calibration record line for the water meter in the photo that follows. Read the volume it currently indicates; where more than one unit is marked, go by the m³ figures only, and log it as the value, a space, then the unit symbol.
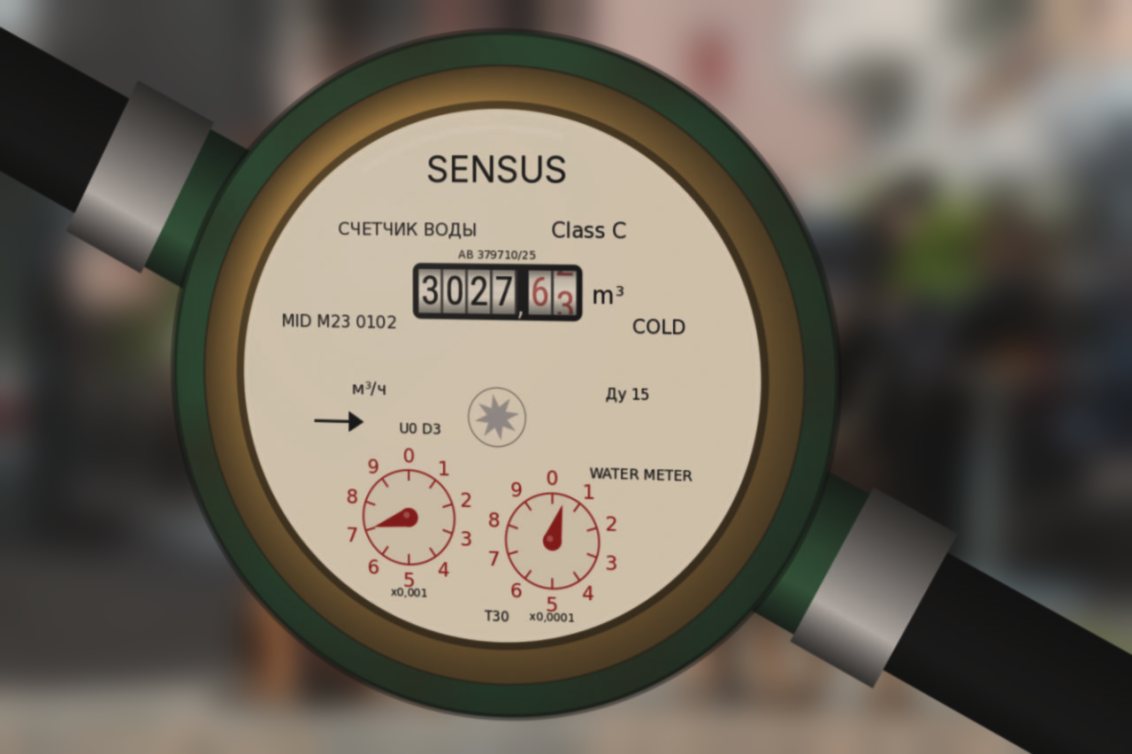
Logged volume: 3027.6270 m³
